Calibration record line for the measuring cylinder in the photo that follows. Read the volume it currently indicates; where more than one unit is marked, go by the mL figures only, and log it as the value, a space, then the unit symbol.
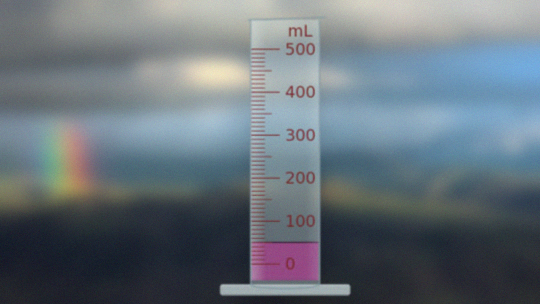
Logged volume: 50 mL
